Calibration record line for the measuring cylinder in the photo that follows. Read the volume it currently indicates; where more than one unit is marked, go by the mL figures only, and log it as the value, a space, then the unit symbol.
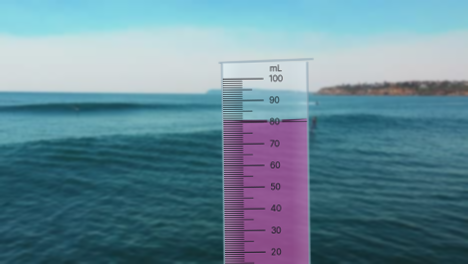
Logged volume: 80 mL
